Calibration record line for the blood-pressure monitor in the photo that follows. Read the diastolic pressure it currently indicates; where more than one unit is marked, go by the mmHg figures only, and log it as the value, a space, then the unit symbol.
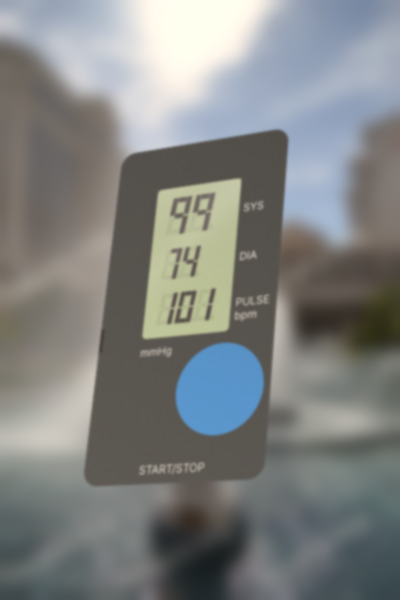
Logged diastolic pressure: 74 mmHg
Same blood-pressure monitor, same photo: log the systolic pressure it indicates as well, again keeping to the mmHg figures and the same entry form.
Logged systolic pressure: 99 mmHg
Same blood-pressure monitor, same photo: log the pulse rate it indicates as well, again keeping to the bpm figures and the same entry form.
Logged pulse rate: 101 bpm
